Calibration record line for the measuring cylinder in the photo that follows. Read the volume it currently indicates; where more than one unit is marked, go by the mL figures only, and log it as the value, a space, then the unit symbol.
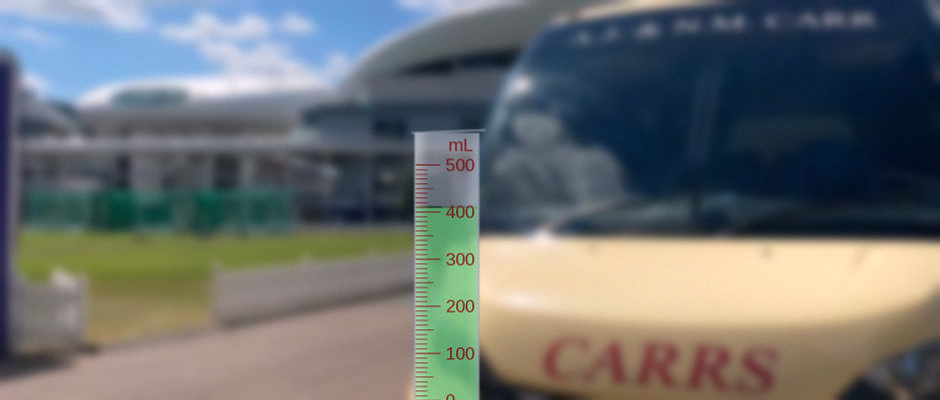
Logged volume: 410 mL
